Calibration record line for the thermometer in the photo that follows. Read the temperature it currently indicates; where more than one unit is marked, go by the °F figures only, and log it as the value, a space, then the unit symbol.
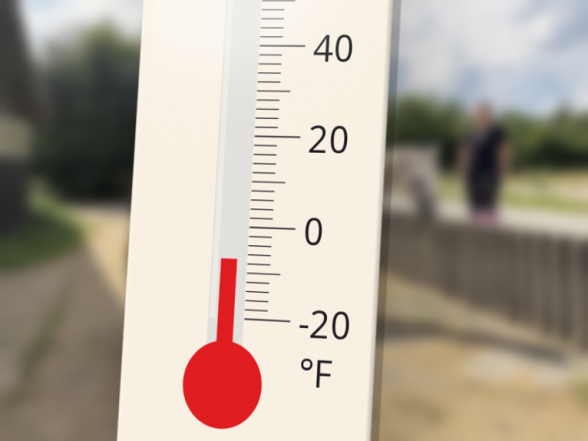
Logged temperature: -7 °F
